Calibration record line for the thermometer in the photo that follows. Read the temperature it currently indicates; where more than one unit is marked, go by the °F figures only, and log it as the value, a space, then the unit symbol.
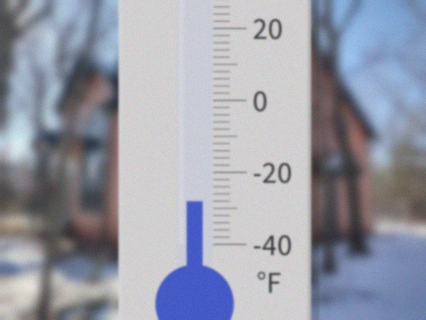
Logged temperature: -28 °F
